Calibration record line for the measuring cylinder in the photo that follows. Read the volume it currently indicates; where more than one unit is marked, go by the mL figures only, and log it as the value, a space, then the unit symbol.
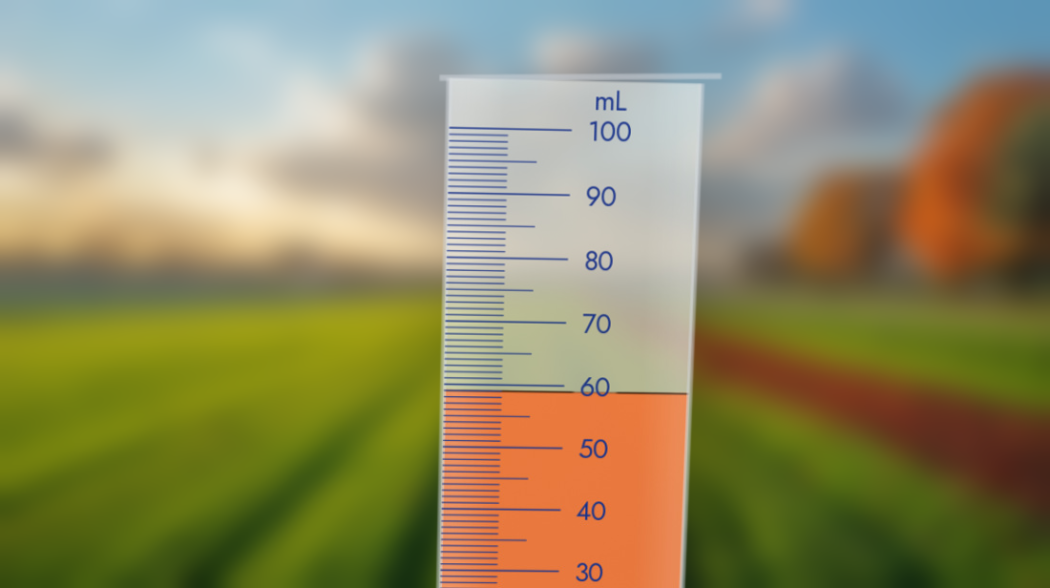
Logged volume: 59 mL
